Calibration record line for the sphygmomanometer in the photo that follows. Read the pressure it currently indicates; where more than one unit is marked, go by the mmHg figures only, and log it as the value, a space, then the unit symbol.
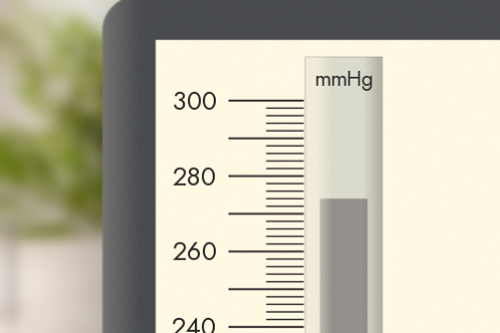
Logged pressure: 274 mmHg
